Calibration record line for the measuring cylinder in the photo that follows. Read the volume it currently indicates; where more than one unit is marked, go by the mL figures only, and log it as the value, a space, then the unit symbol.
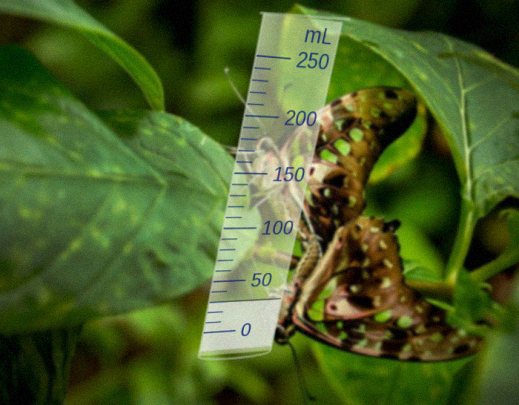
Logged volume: 30 mL
